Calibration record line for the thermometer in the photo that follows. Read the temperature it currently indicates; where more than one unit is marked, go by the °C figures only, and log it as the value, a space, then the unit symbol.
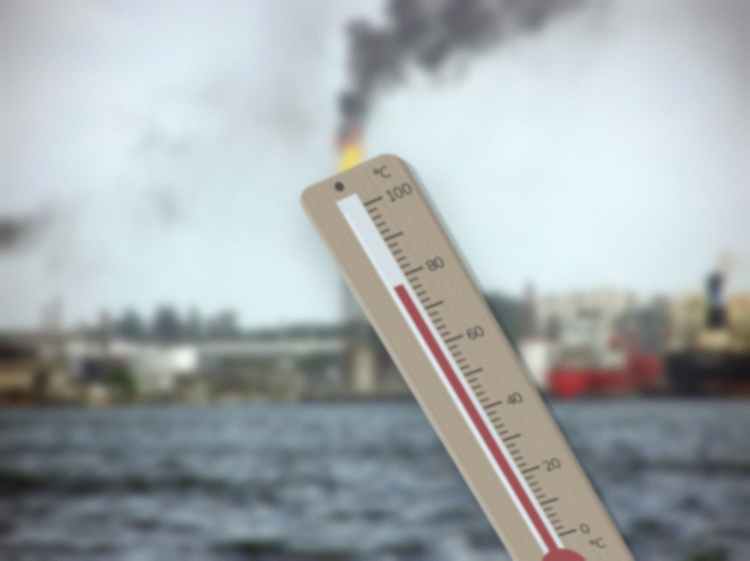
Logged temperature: 78 °C
